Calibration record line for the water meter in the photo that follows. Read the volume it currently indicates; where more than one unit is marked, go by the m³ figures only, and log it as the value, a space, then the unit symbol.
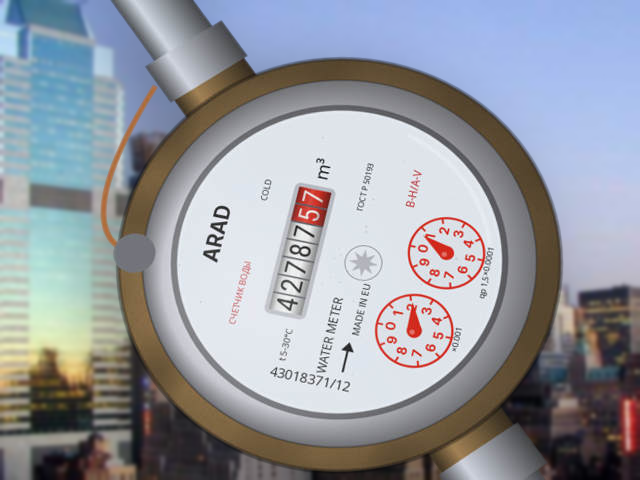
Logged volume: 42787.5720 m³
